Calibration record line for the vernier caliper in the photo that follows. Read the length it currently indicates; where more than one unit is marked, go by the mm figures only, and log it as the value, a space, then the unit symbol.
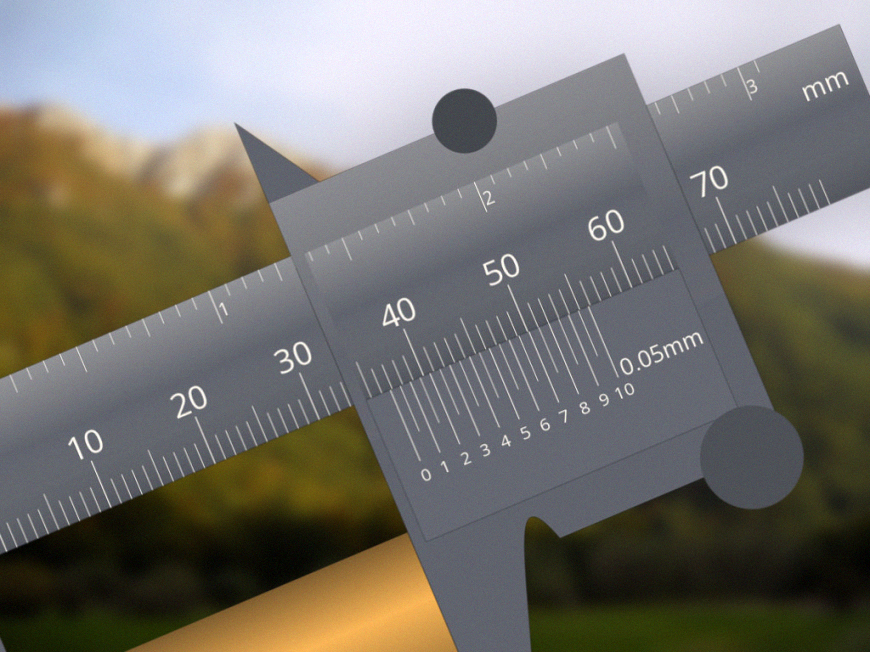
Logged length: 36.8 mm
